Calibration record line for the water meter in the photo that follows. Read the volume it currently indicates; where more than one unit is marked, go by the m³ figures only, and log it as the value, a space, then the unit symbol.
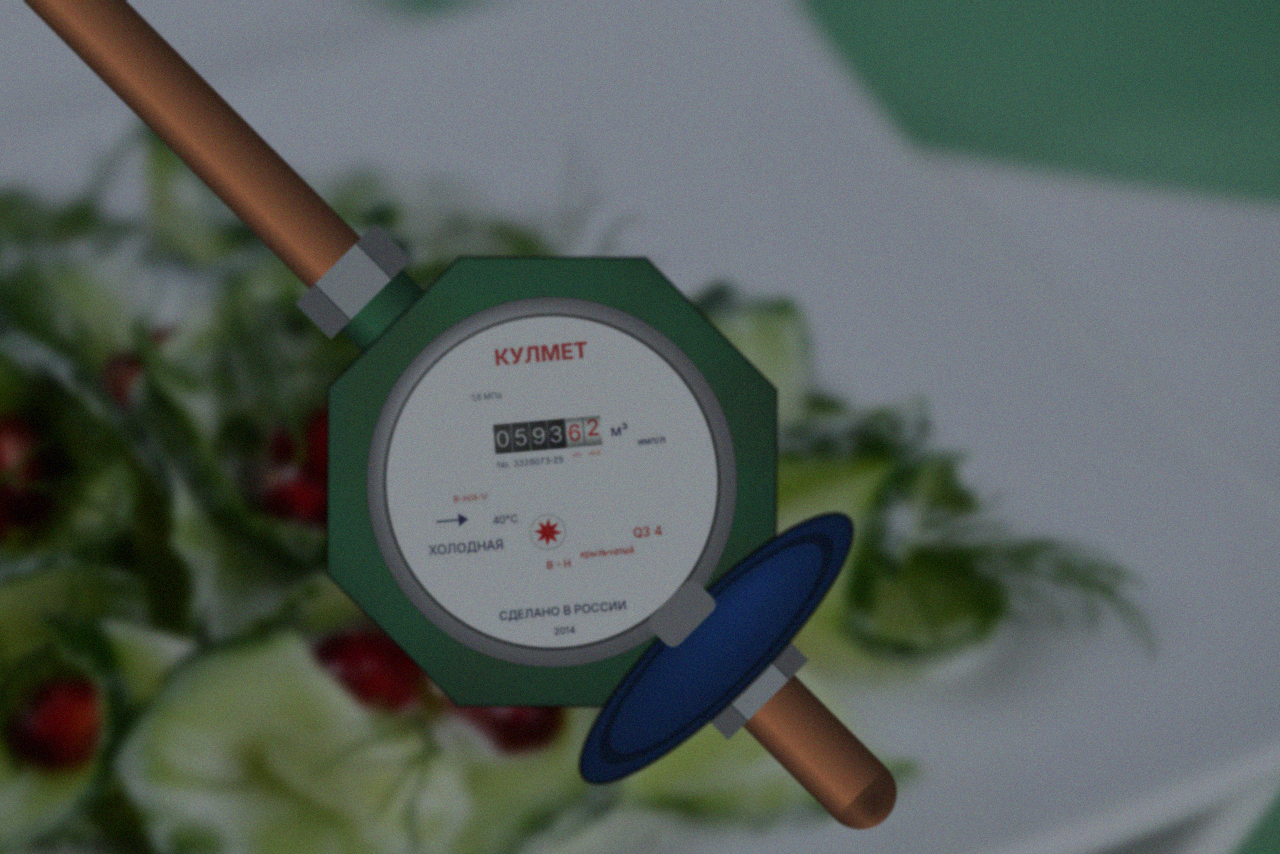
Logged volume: 593.62 m³
